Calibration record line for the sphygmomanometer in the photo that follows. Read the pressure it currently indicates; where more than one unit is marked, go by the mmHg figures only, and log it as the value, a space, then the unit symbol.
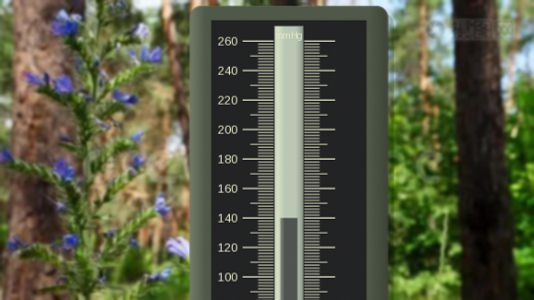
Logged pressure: 140 mmHg
